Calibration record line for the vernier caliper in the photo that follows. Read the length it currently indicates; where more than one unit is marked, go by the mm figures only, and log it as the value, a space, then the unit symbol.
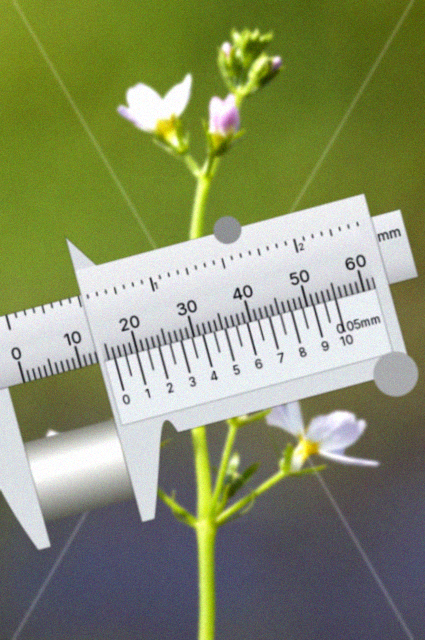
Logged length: 16.0 mm
